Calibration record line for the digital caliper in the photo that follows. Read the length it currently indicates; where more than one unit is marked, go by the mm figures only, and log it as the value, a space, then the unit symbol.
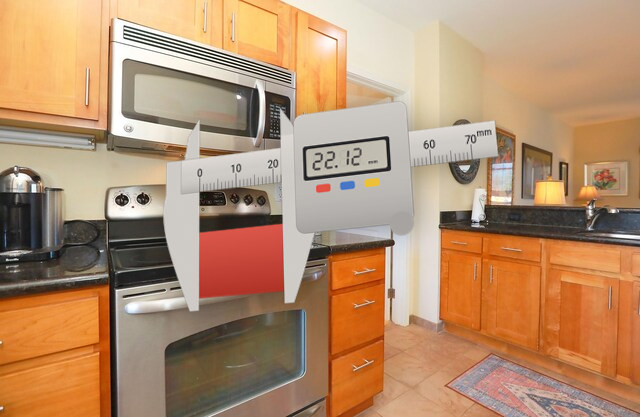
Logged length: 22.12 mm
